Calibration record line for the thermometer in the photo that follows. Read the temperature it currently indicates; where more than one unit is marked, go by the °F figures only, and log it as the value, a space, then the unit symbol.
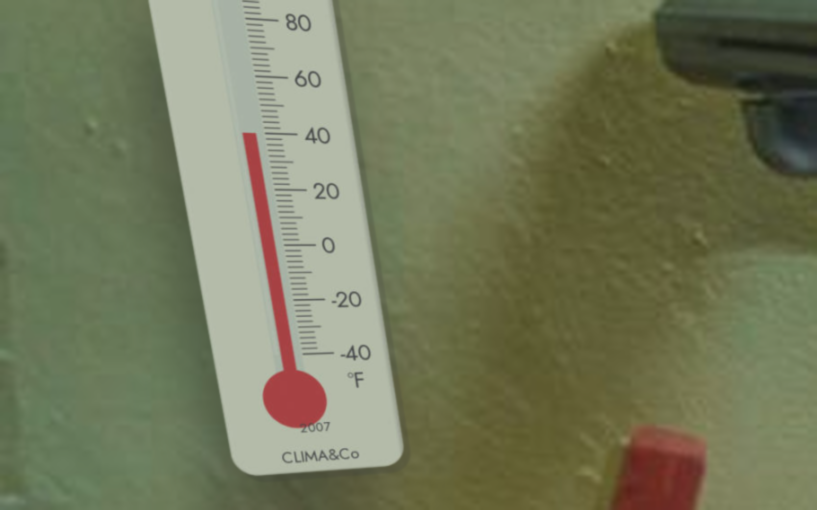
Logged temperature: 40 °F
